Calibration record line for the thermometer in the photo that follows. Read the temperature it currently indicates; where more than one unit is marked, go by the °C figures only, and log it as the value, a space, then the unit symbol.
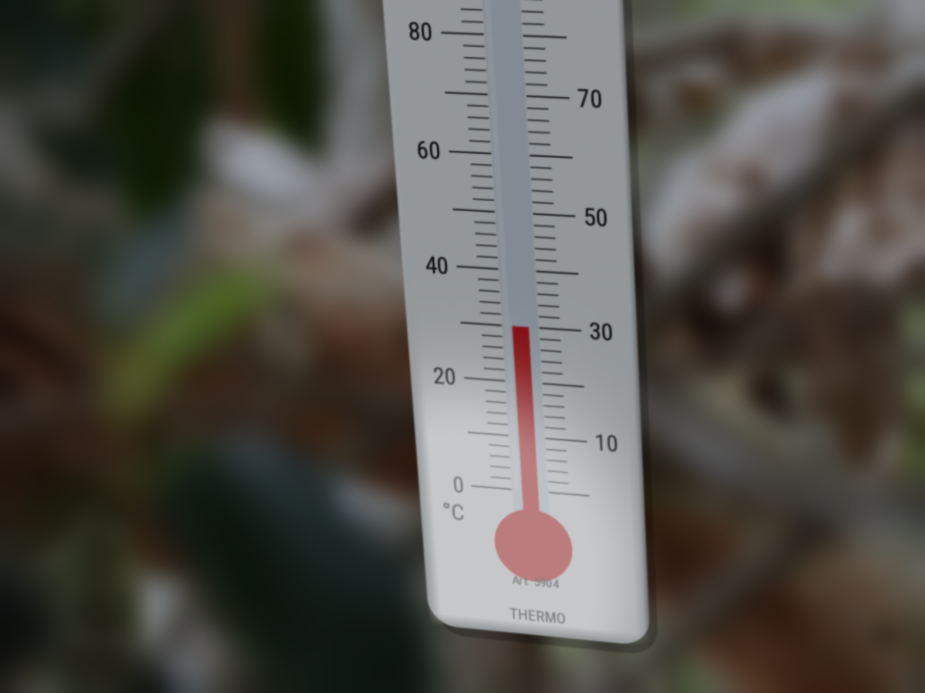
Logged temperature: 30 °C
